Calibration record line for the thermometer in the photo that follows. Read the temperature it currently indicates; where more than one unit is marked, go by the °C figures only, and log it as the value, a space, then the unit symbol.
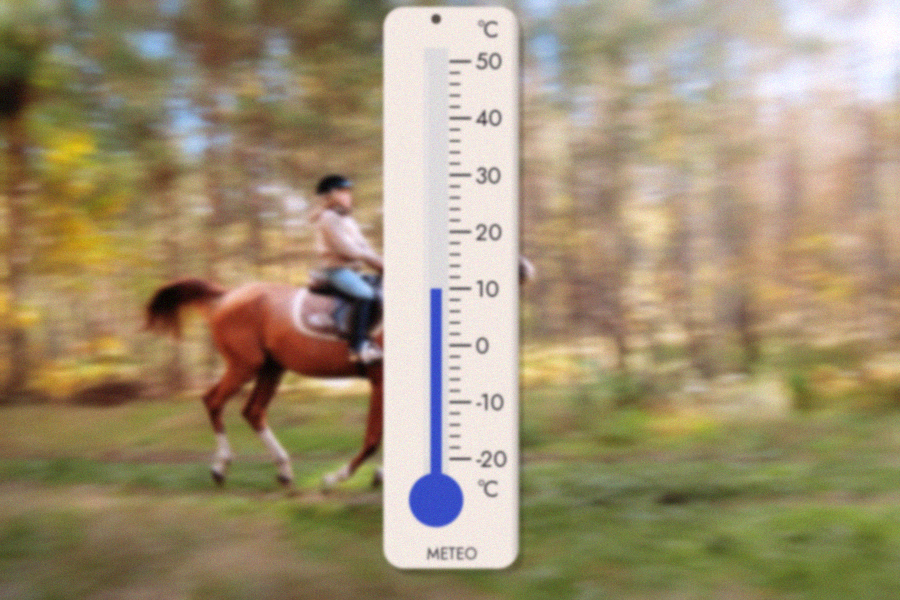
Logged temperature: 10 °C
